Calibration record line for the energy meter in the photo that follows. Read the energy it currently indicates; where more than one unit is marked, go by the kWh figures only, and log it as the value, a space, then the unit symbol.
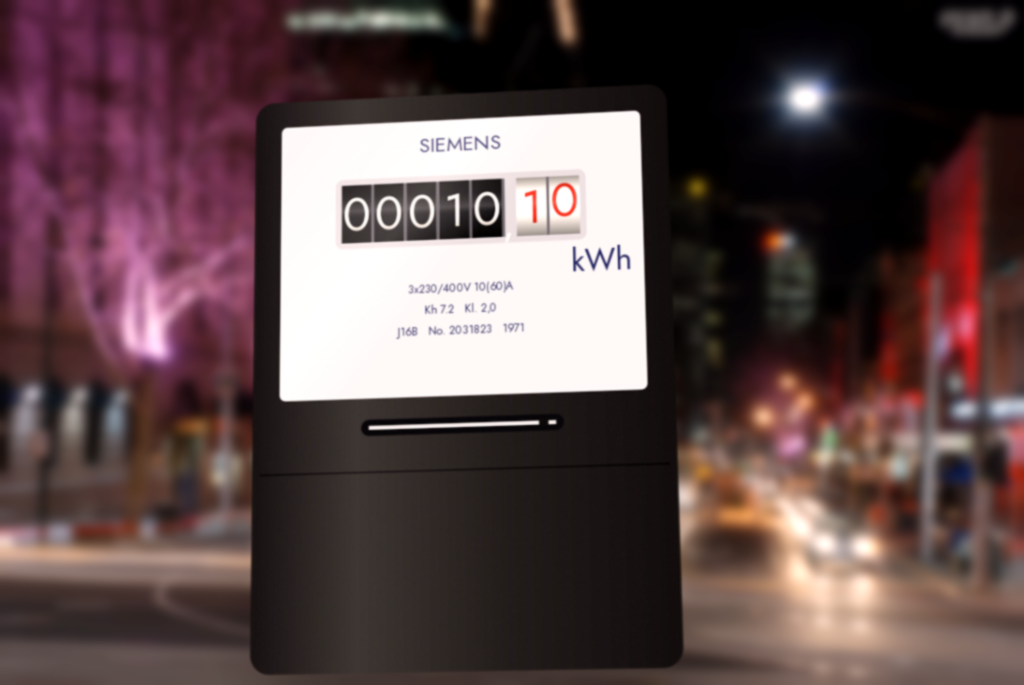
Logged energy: 10.10 kWh
